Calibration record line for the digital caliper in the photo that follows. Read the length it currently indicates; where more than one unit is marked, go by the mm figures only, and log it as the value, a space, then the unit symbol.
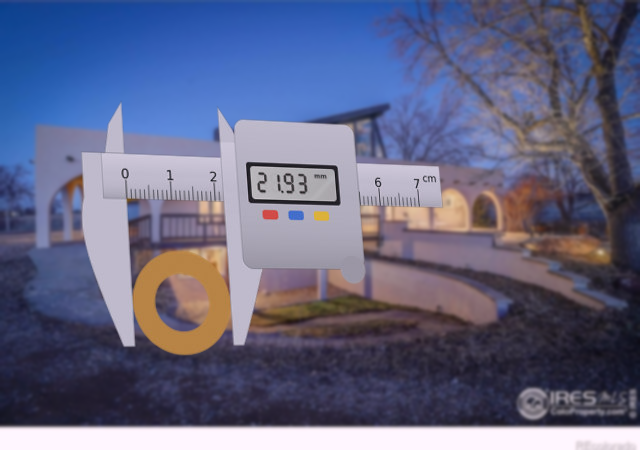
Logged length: 21.93 mm
